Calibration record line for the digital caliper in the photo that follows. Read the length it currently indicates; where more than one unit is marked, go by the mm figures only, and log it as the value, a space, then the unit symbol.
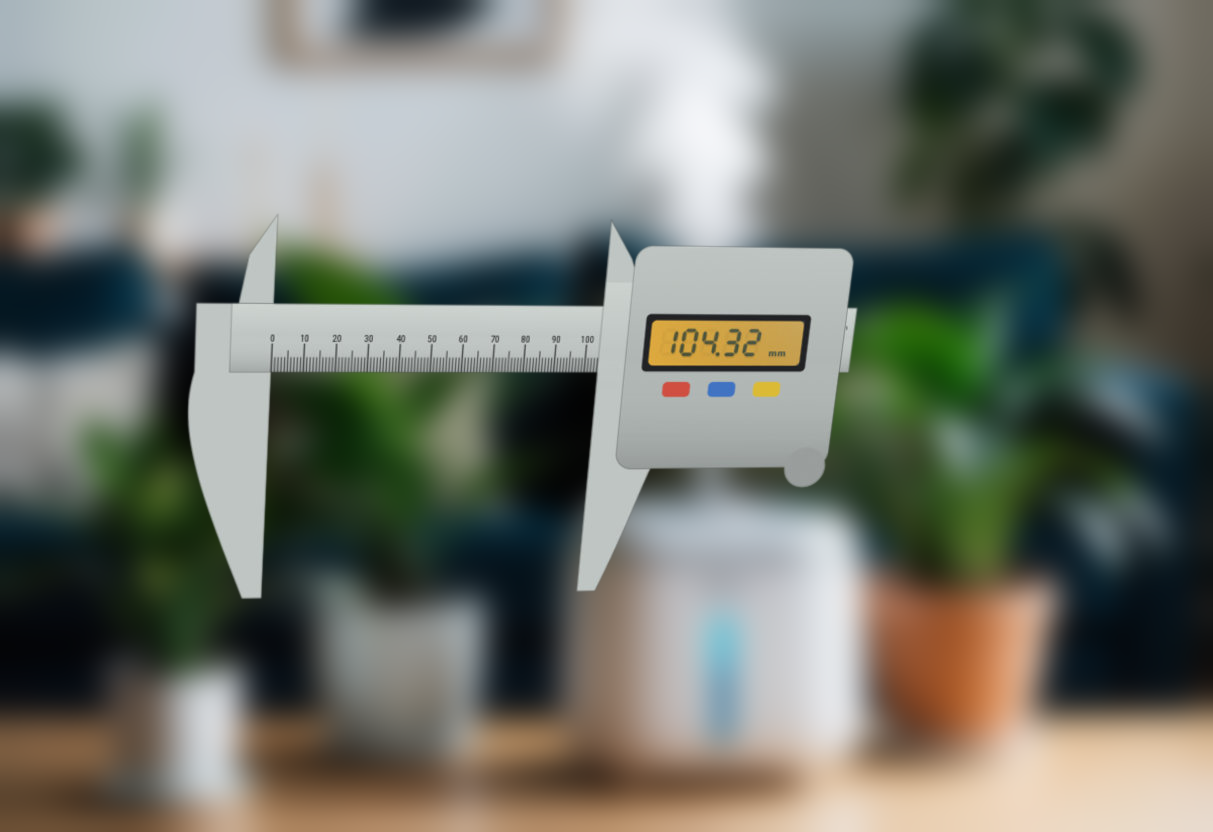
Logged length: 104.32 mm
